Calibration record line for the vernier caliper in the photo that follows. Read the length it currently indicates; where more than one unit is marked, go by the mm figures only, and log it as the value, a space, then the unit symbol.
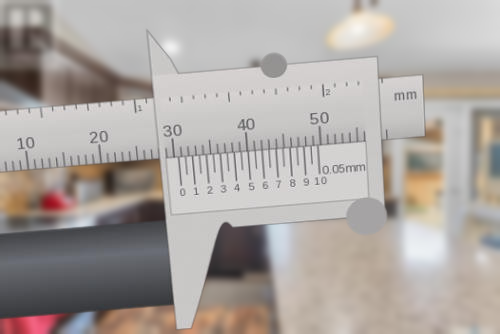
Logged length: 30.6 mm
